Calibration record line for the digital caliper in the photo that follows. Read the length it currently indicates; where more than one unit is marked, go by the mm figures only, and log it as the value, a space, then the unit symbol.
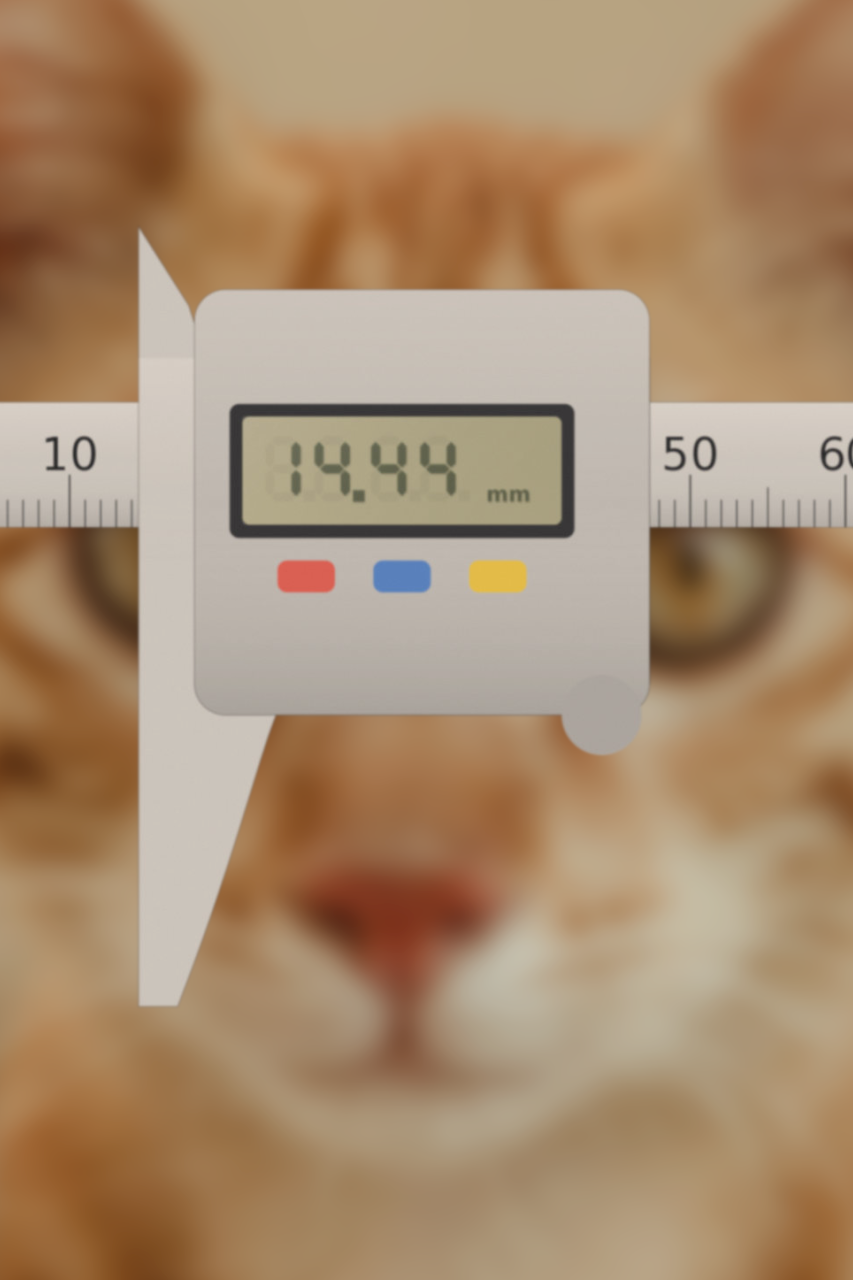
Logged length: 14.44 mm
